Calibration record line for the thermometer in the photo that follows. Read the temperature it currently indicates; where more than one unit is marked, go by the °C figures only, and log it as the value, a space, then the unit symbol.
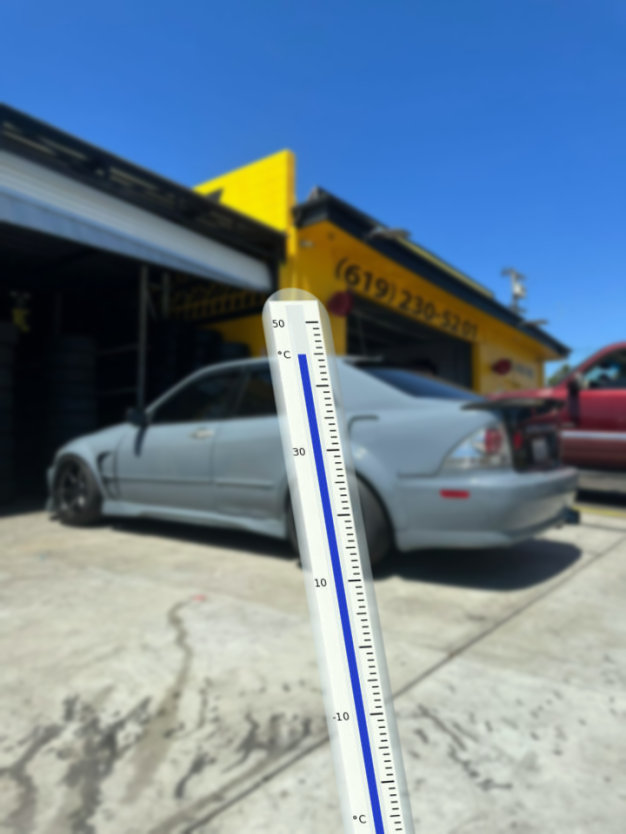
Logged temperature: 45 °C
